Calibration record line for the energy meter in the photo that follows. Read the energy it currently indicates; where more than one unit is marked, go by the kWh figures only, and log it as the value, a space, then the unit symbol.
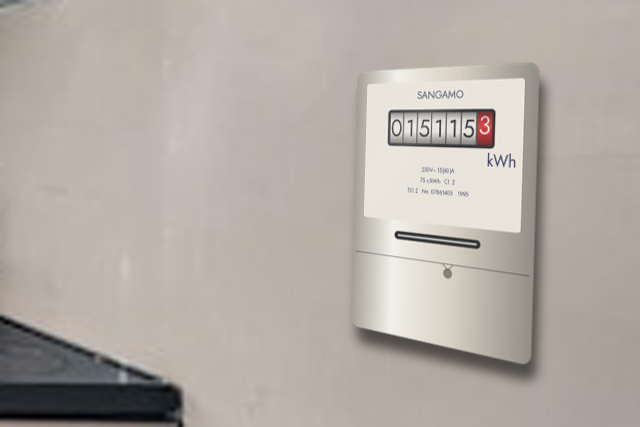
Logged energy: 15115.3 kWh
